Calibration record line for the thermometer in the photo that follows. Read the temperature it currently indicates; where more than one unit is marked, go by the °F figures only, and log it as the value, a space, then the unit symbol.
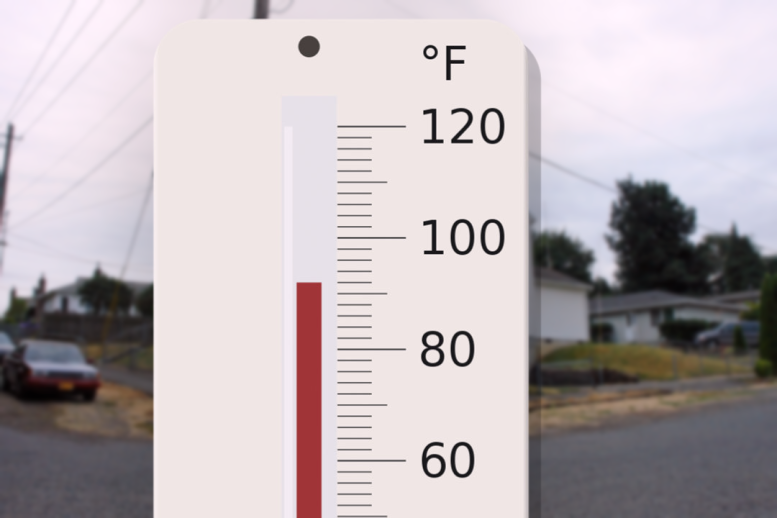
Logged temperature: 92 °F
